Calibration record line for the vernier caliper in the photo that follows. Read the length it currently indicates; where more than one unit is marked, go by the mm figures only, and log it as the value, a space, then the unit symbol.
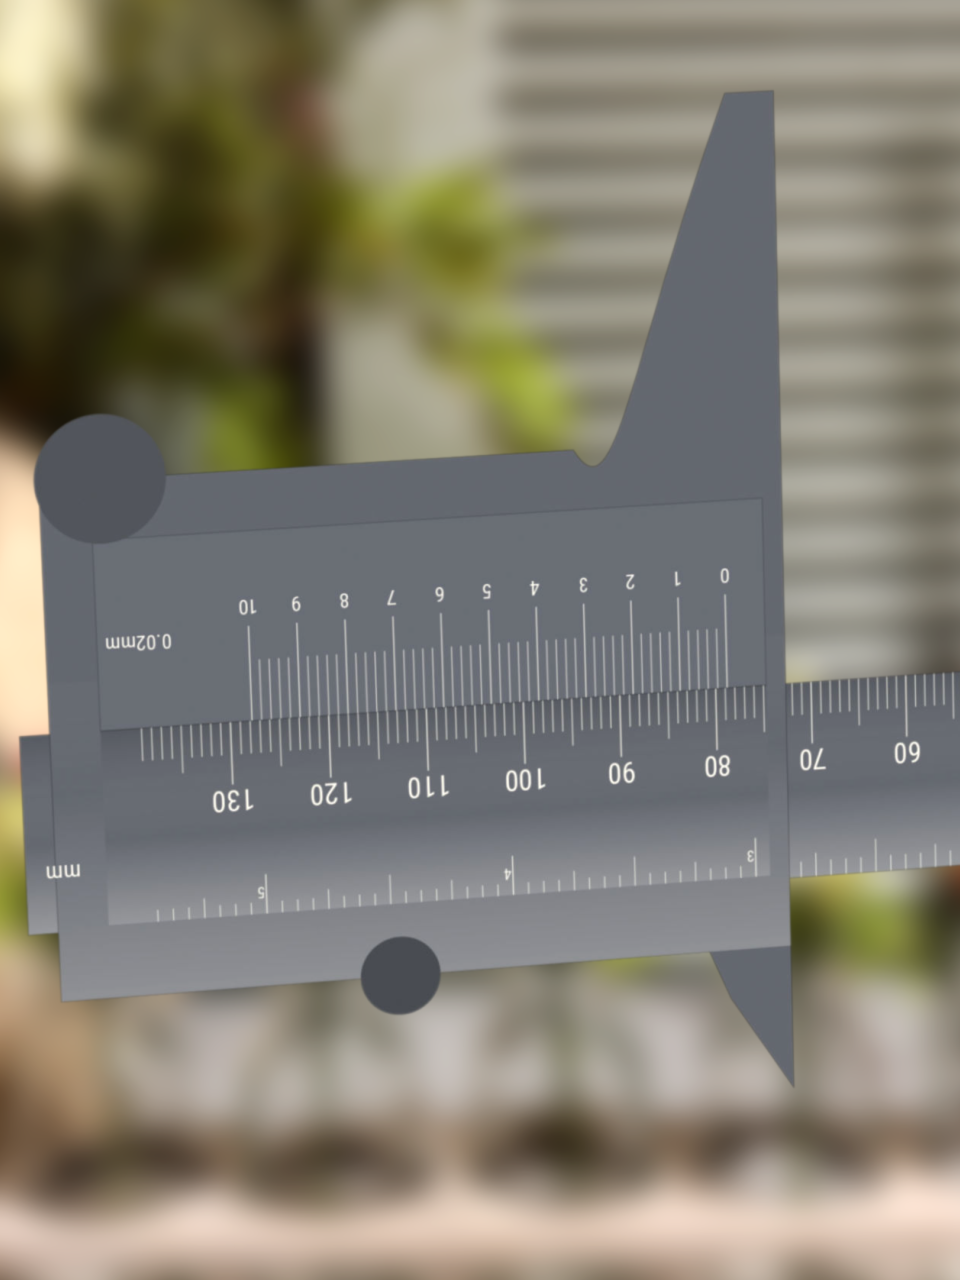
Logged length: 78.8 mm
